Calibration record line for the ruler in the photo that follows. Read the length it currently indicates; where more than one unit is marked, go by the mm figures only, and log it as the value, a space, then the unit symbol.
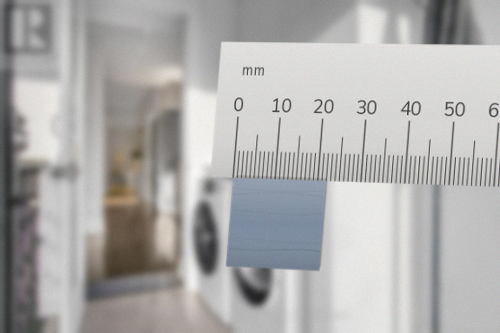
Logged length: 22 mm
